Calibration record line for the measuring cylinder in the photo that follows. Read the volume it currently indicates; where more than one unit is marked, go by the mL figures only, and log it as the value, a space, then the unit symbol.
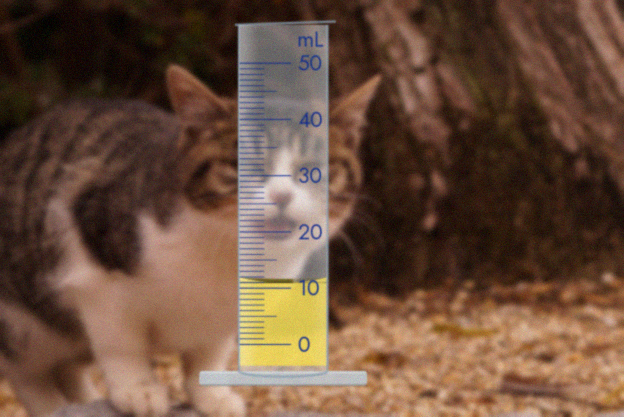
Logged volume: 11 mL
